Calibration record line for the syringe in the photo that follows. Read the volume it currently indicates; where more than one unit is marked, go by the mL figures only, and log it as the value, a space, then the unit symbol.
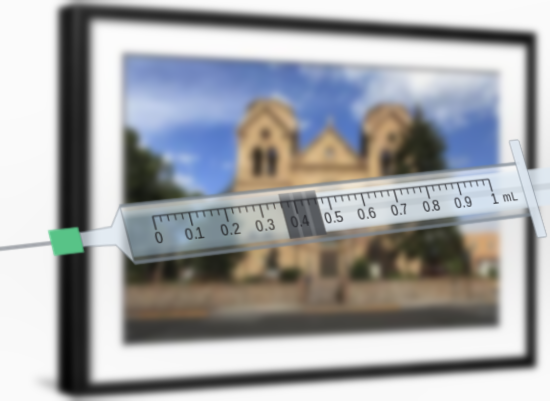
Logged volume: 0.36 mL
